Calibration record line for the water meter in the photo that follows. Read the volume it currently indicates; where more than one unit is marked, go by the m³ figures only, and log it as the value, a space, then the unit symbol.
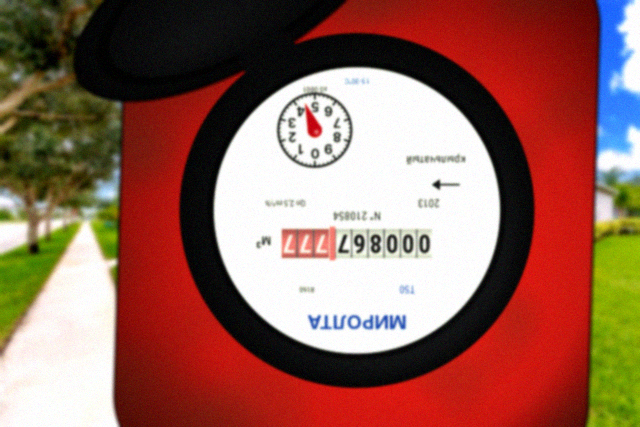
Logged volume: 867.7774 m³
